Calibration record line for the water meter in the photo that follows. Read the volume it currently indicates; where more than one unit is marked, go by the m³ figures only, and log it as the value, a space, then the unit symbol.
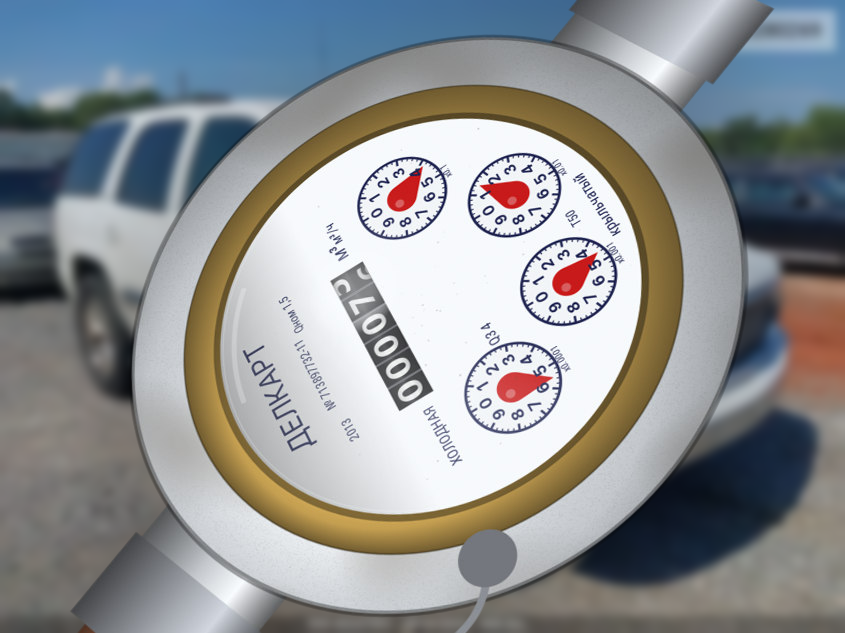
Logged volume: 75.4145 m³
